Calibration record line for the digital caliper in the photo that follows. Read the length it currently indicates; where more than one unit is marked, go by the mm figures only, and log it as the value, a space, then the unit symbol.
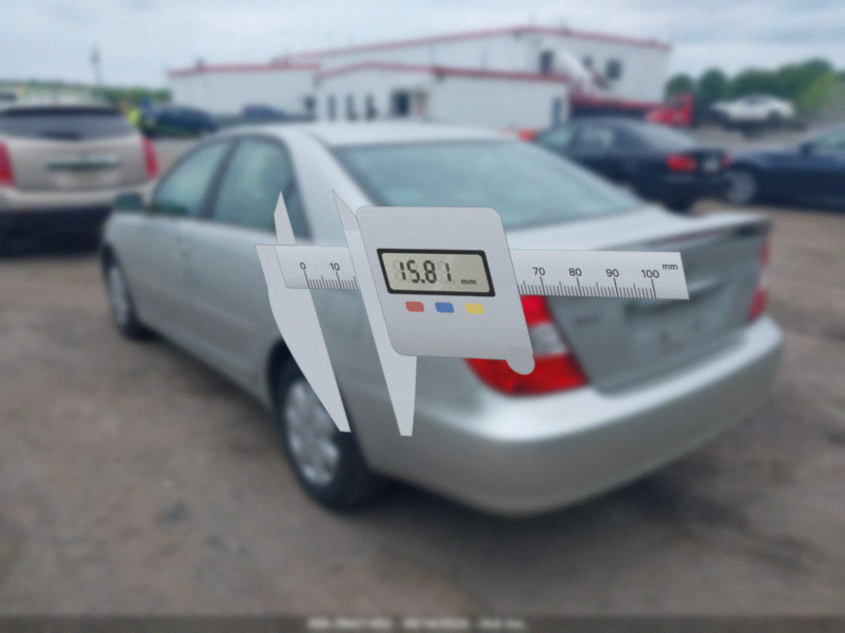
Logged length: 15.81 mm
